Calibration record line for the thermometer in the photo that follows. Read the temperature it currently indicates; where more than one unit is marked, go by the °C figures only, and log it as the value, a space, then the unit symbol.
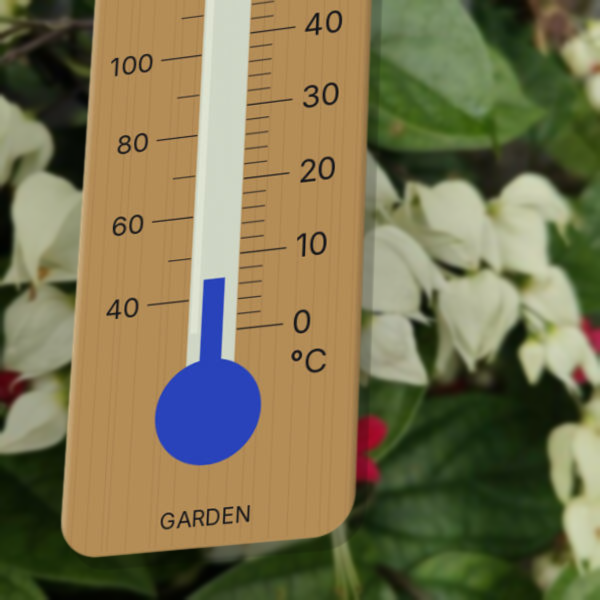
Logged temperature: 7 °C
